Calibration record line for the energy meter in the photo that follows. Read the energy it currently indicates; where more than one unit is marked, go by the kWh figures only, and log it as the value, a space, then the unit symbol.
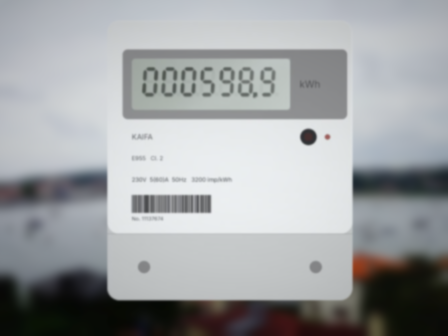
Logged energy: 598.9 kWh
